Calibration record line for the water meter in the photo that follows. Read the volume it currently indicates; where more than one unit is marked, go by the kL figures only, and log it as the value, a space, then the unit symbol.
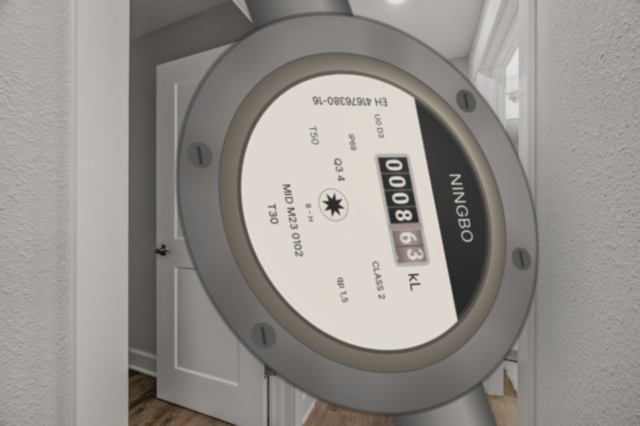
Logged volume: 8.63 kL
